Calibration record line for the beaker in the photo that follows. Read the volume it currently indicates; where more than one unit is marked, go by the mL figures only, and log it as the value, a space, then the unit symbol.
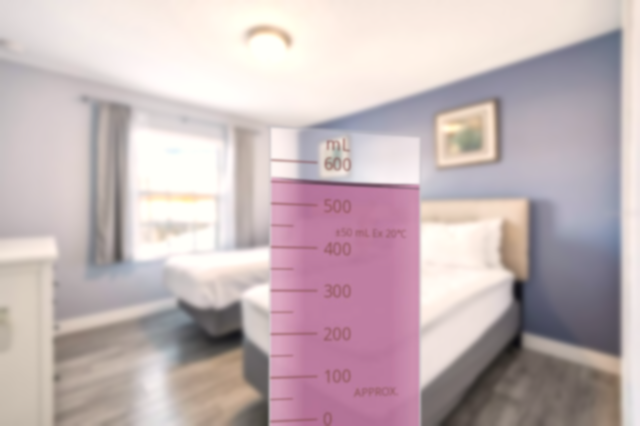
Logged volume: 550 mL
